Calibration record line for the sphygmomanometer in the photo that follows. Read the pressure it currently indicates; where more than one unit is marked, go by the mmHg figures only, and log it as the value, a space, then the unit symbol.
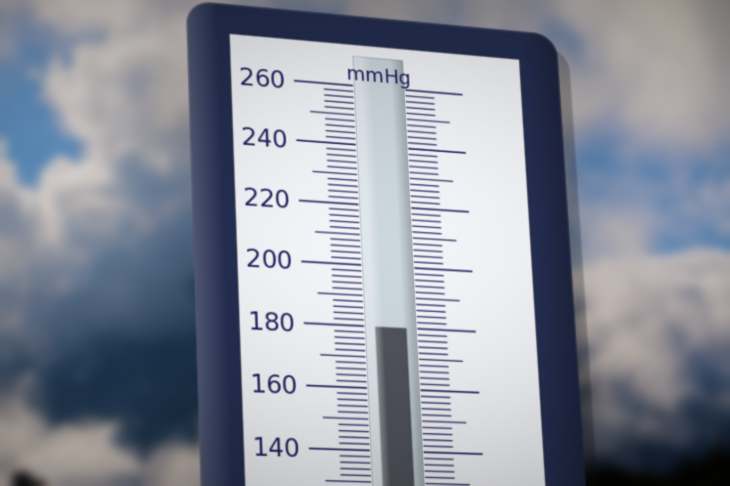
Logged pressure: 180 mmHg
